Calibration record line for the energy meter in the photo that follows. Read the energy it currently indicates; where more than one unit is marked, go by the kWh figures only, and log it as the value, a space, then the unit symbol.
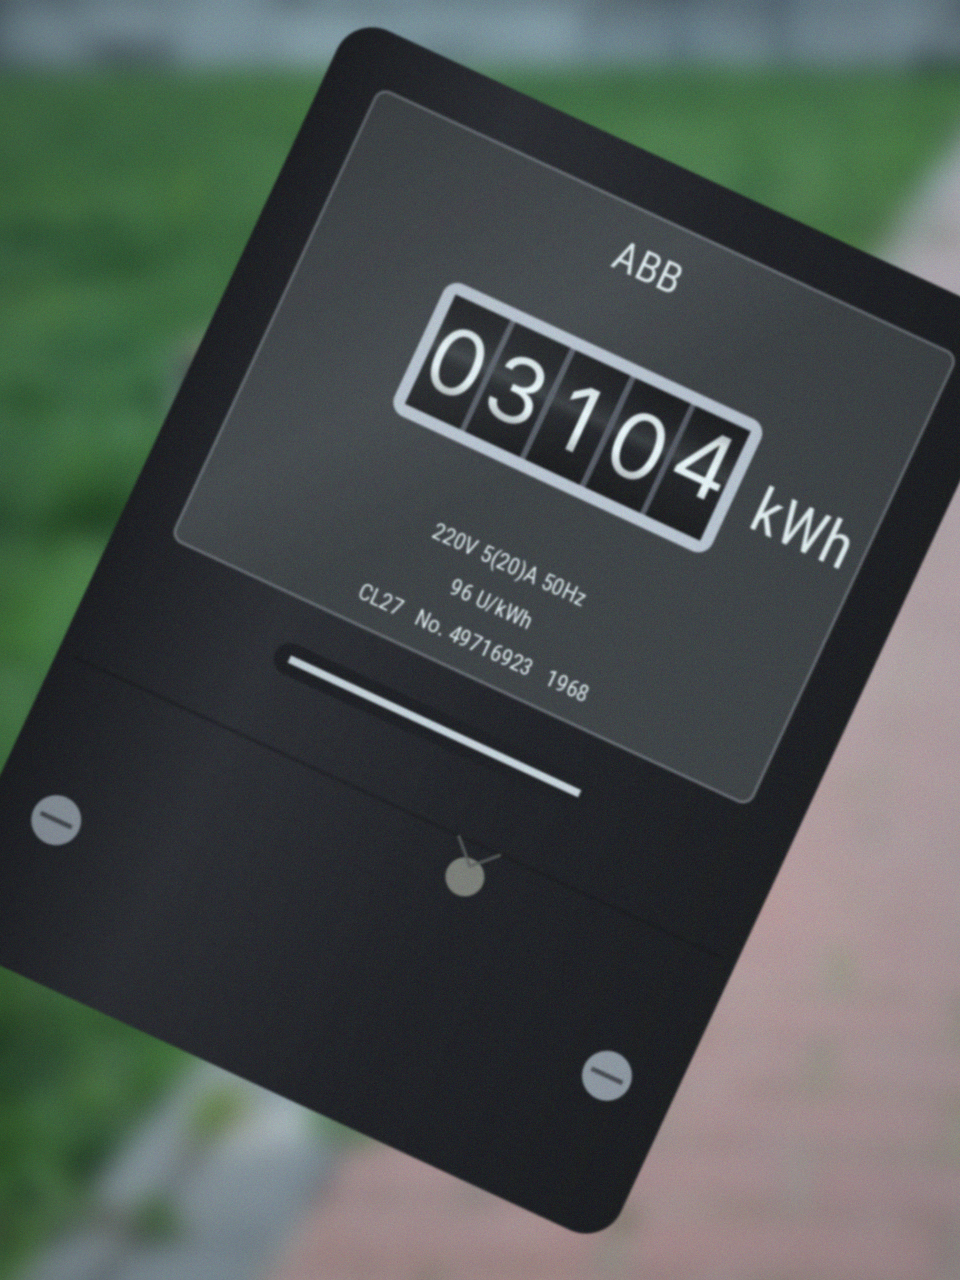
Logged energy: 3104 kWh
